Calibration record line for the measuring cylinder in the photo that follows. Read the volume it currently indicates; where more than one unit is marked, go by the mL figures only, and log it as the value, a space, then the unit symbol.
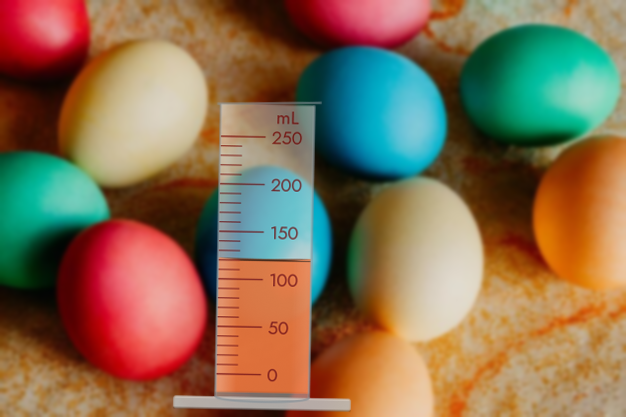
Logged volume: 120 mL
